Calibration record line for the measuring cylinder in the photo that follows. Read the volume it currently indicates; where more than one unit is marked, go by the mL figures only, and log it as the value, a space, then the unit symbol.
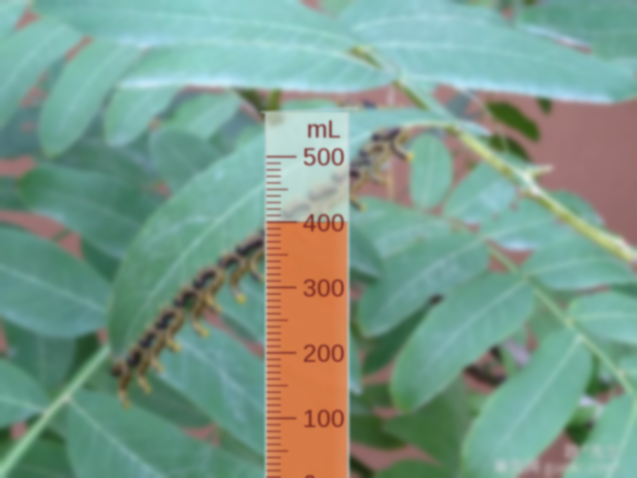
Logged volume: 400 mL
